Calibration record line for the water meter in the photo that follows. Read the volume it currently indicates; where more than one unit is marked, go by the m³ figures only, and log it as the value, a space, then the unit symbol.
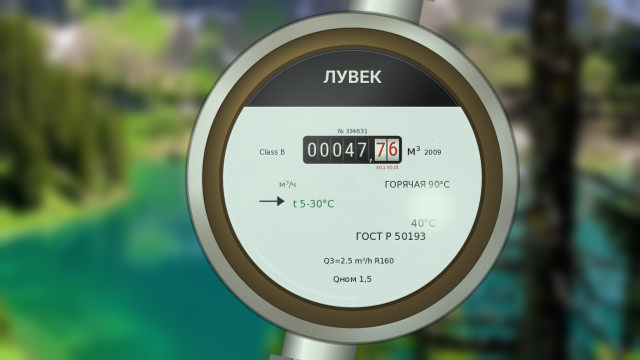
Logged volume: 47.76 m³
